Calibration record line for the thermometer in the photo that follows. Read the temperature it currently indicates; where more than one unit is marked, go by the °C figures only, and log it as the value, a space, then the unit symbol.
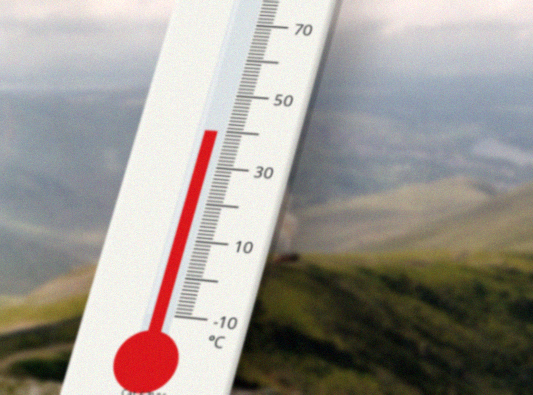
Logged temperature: 40 °C
